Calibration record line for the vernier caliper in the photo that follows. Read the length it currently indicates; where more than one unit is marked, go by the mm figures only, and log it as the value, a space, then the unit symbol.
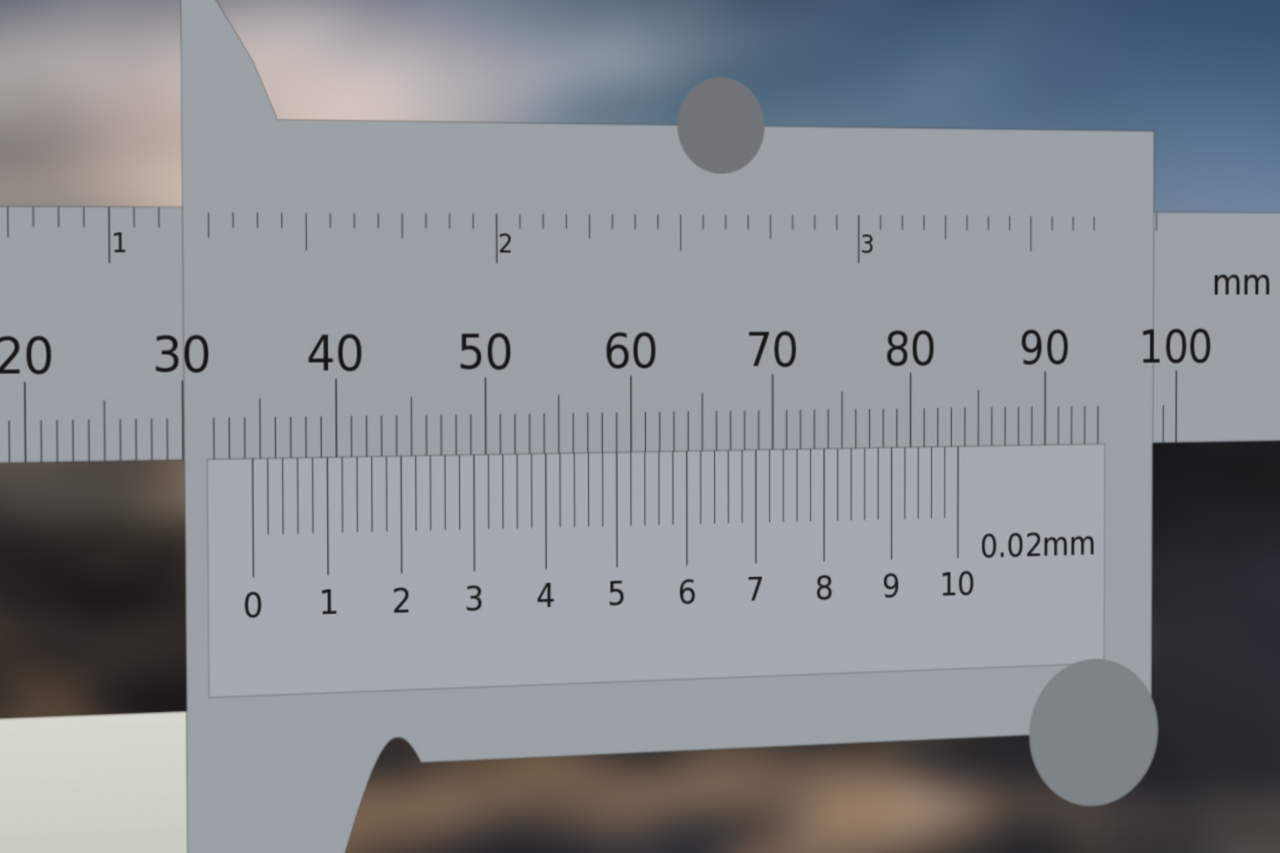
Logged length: 34.5 mm
